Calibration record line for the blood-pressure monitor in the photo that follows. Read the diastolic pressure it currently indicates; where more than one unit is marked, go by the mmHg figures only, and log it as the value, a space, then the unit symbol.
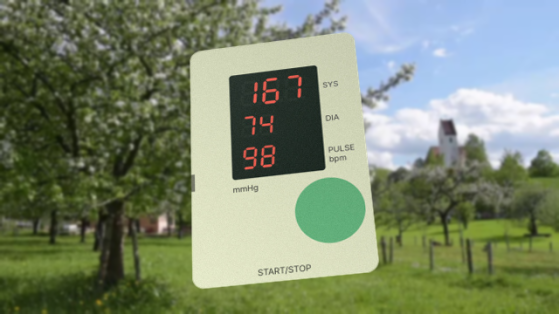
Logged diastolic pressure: 74 mmHg
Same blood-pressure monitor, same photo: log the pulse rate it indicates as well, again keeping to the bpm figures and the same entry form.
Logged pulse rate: 98 bpm
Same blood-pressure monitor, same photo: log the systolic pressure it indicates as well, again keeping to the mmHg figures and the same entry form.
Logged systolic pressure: 167 mmHg
